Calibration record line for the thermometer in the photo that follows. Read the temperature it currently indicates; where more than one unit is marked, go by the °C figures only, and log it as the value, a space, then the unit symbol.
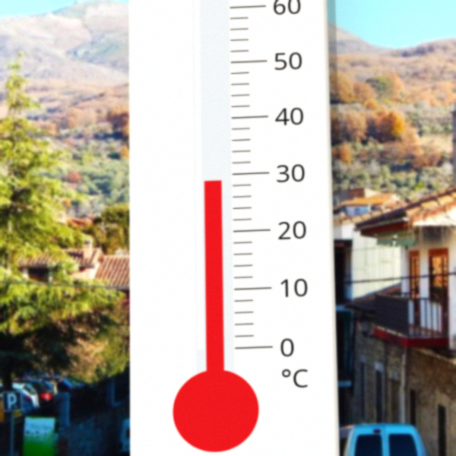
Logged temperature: 29 °C
